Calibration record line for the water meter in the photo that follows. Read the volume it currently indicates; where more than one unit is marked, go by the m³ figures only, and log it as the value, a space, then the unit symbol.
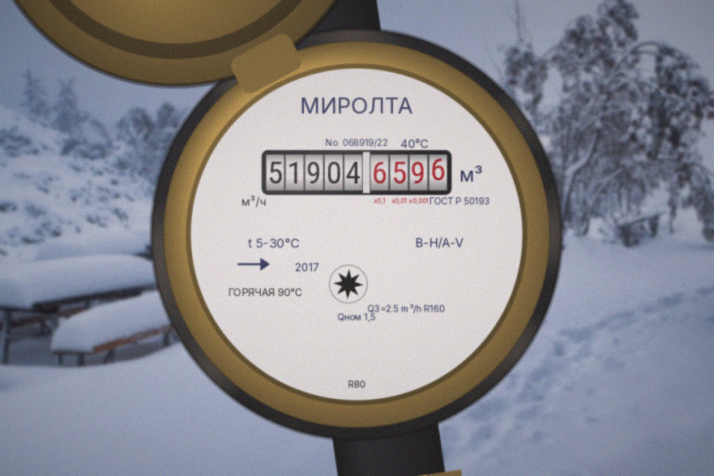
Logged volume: 51904.6596 m³
